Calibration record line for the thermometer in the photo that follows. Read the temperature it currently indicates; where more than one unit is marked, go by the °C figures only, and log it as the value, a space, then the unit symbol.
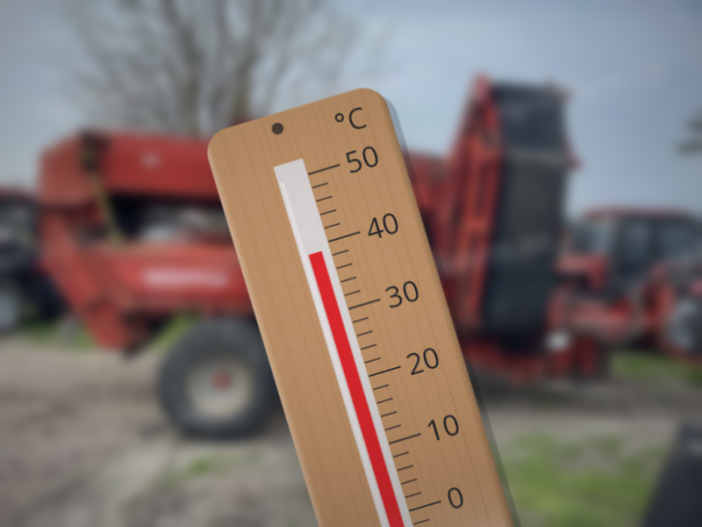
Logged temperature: 39 °C
